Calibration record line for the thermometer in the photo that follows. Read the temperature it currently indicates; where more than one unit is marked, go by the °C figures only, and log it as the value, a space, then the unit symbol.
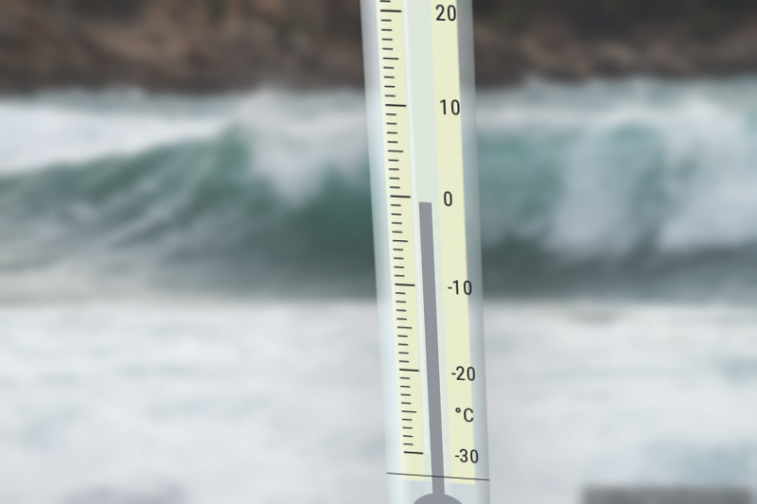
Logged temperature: -0.5 °C
